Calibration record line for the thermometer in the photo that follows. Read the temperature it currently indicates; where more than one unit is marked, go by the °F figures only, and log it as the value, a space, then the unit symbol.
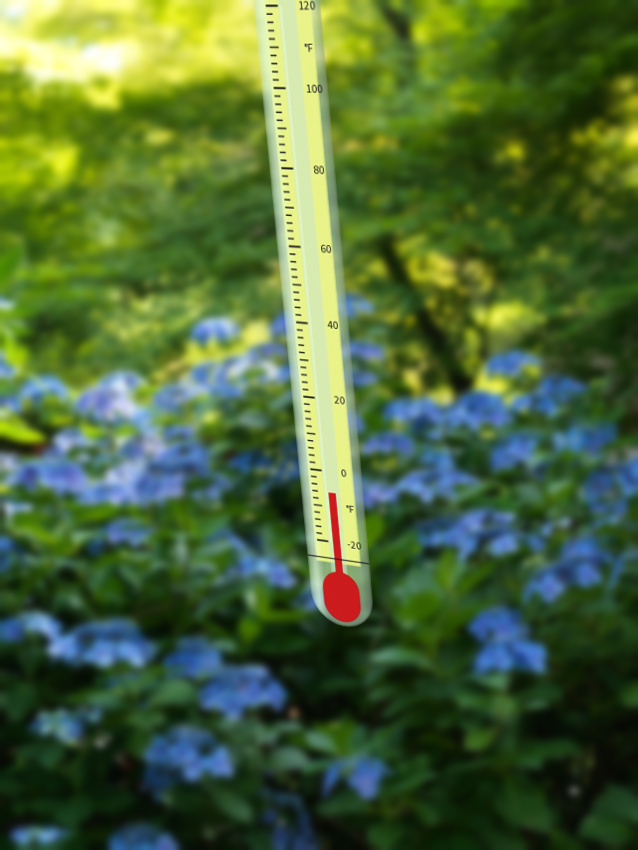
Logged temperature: -6 °F
